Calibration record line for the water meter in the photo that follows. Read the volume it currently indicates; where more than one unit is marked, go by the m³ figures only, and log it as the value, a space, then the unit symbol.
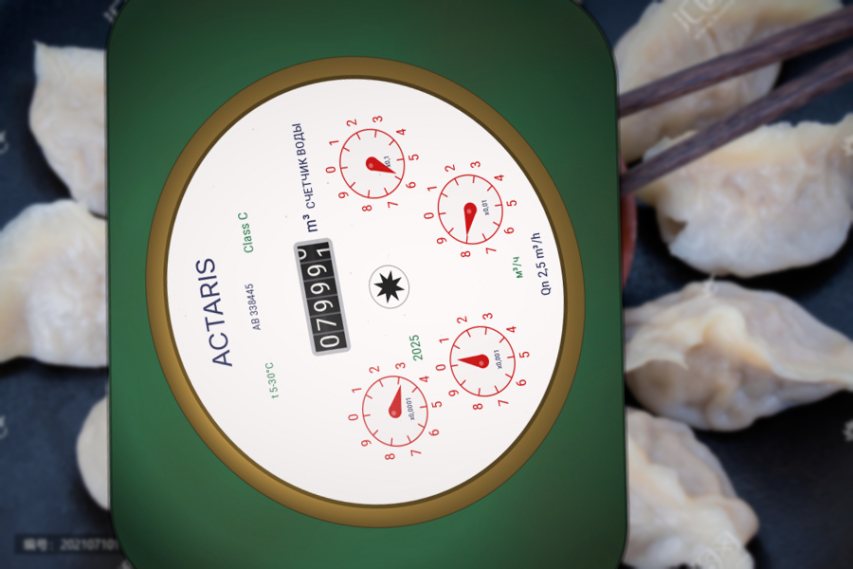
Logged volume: 79990.5803 m³
